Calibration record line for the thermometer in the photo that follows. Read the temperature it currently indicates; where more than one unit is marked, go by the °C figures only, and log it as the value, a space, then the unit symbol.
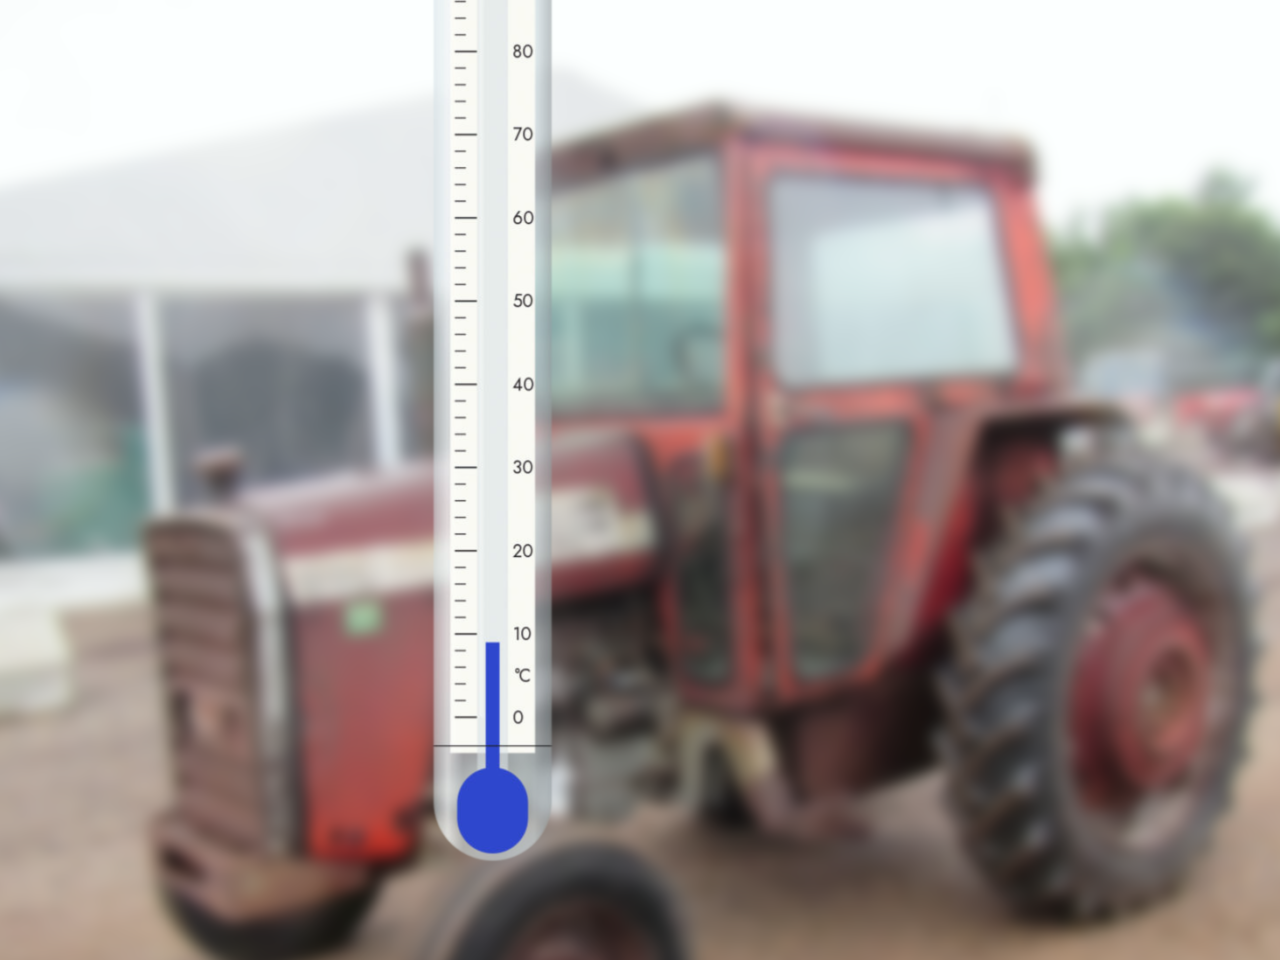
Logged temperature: 9 °C
